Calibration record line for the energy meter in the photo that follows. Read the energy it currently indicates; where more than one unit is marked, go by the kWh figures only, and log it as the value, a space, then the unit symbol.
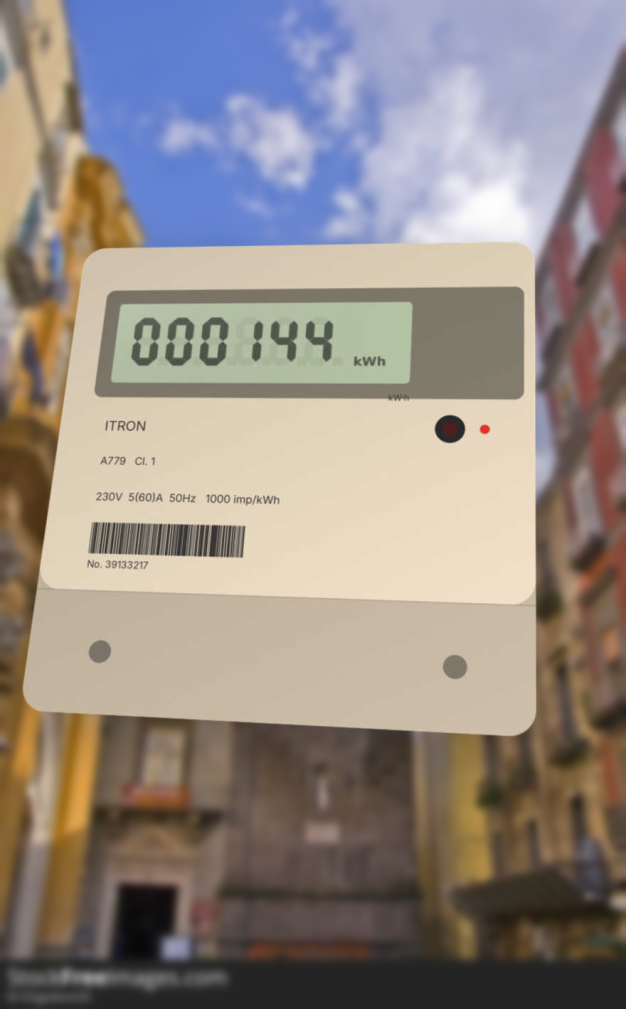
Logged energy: 144 kWh
